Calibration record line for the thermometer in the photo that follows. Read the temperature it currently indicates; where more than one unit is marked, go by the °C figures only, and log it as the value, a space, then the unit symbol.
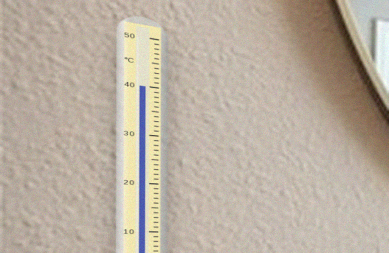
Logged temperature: 40 °C
